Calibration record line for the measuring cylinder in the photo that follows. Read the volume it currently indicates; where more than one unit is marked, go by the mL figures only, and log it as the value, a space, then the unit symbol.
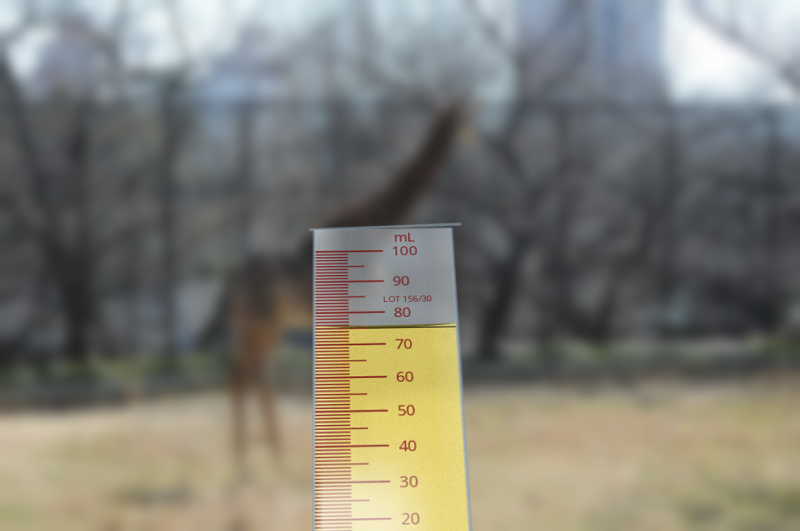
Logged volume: 75 mL
